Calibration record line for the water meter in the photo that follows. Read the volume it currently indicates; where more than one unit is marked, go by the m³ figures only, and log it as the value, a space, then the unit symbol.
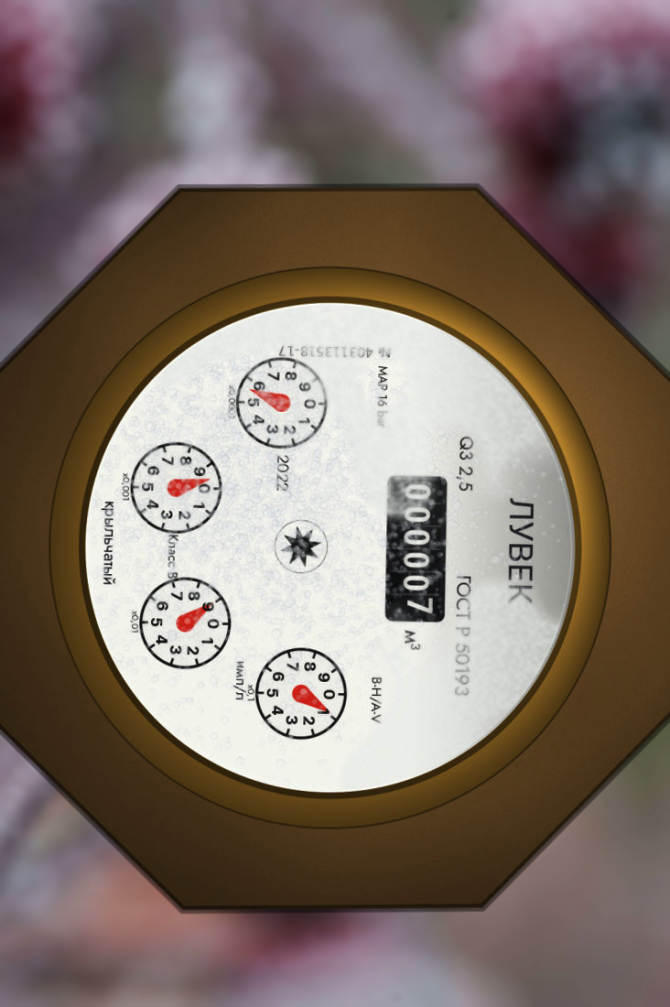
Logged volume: 7.0895 m³
